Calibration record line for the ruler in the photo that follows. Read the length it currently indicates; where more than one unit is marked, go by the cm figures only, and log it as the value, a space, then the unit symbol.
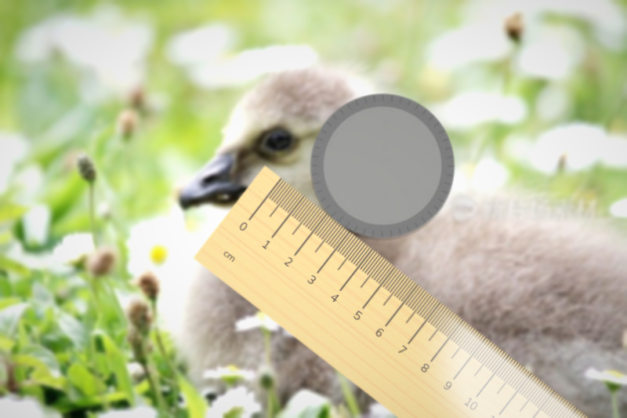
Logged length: 5 cm
